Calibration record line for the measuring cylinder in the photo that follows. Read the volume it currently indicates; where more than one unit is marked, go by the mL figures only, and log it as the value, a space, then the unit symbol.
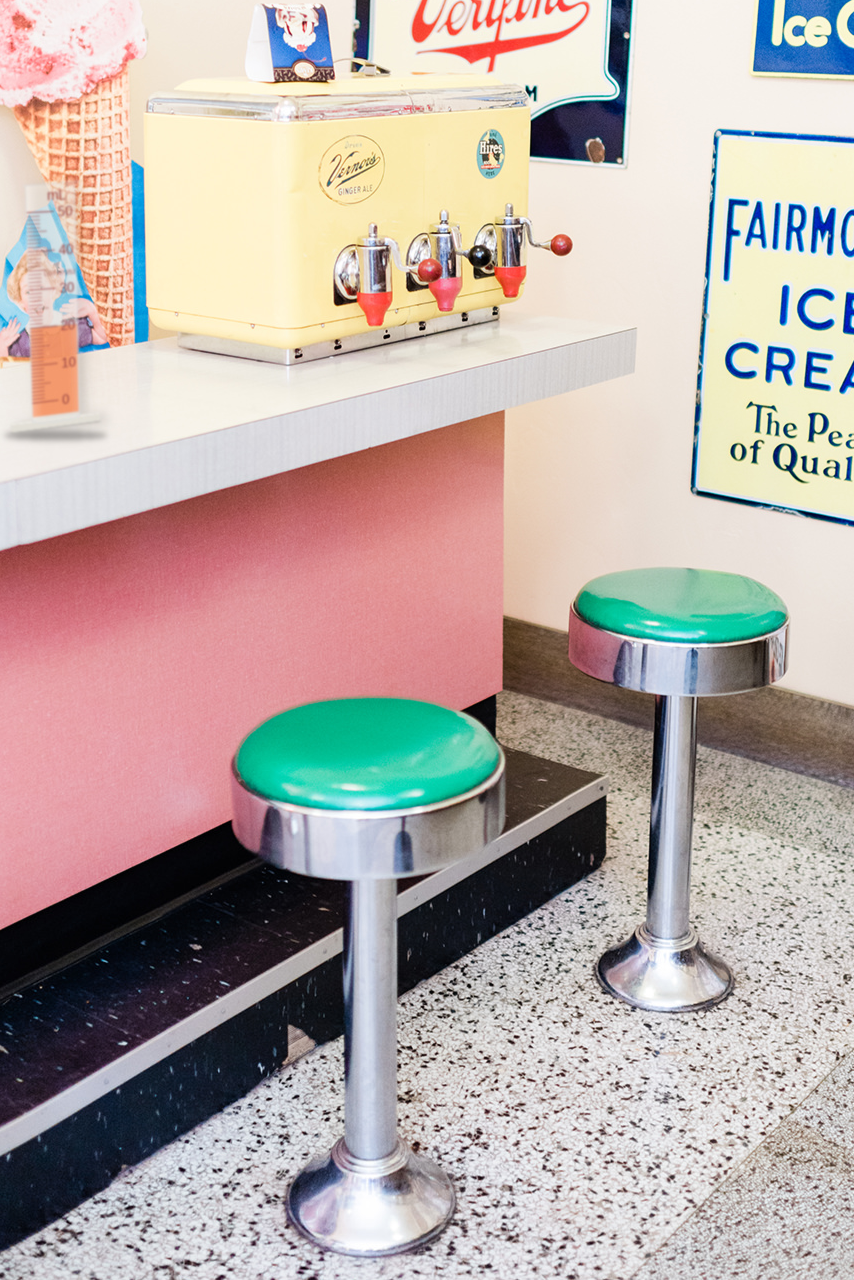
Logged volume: 20 mL
